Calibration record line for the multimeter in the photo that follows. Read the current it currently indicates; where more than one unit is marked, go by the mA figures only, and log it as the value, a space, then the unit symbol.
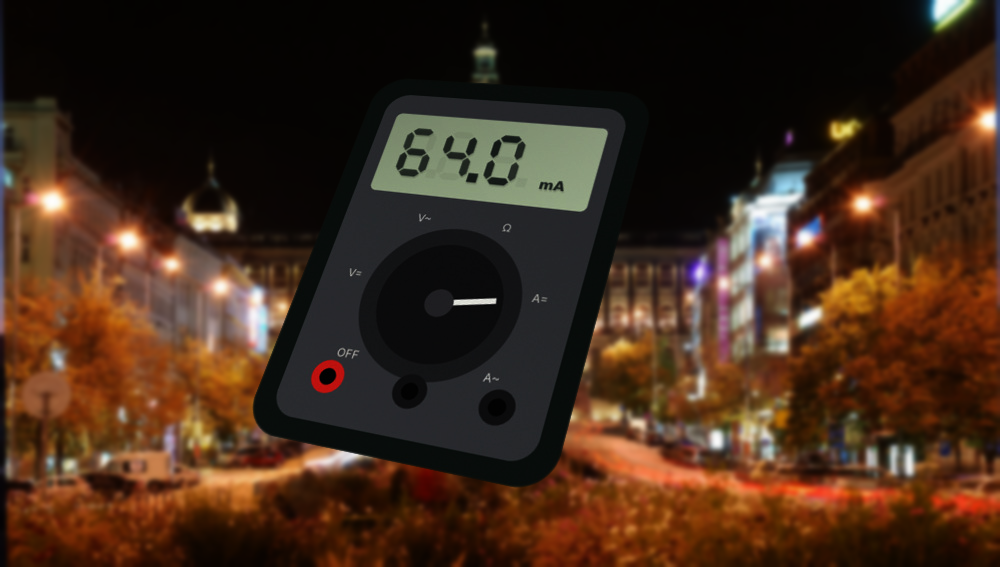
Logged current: 64.0 mA
